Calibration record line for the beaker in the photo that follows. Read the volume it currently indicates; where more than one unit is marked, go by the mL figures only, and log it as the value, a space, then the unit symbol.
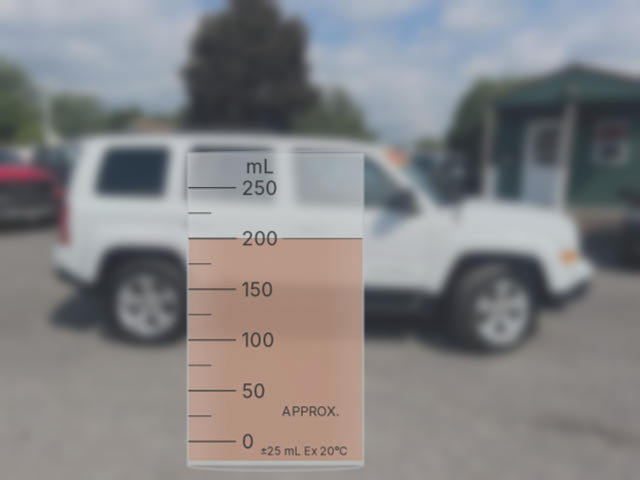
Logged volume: 200 mL
